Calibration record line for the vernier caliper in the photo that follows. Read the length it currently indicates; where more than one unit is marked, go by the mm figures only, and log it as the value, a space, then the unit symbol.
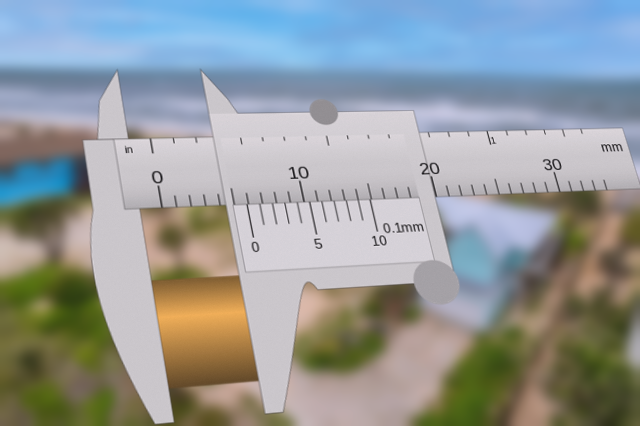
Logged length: 5.9 mm
